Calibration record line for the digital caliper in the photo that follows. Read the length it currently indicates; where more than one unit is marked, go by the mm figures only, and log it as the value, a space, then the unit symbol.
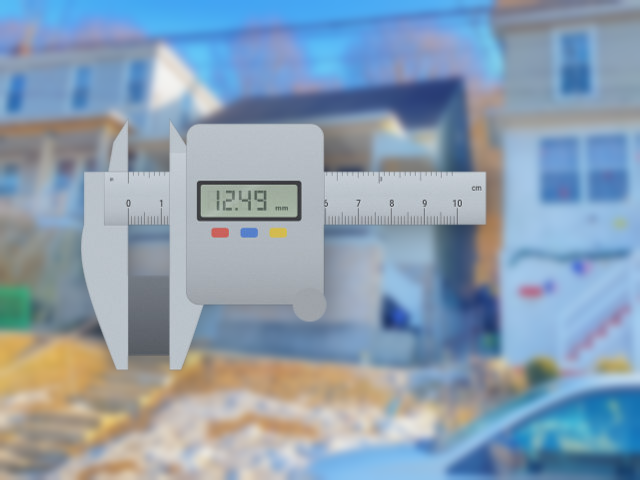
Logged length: 12.49 mm
